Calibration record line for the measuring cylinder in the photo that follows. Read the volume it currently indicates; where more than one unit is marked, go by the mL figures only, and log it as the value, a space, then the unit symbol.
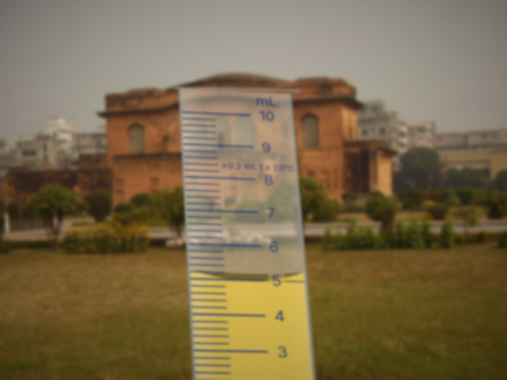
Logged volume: 5 mL
